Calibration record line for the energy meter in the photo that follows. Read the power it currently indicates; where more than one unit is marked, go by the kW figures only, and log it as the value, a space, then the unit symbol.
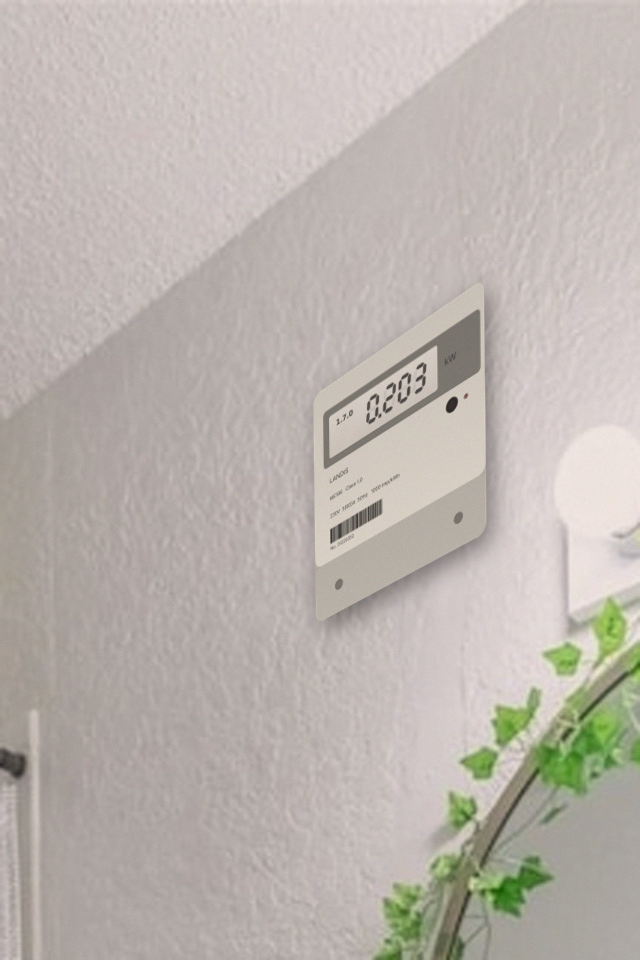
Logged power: 0.203 kW
